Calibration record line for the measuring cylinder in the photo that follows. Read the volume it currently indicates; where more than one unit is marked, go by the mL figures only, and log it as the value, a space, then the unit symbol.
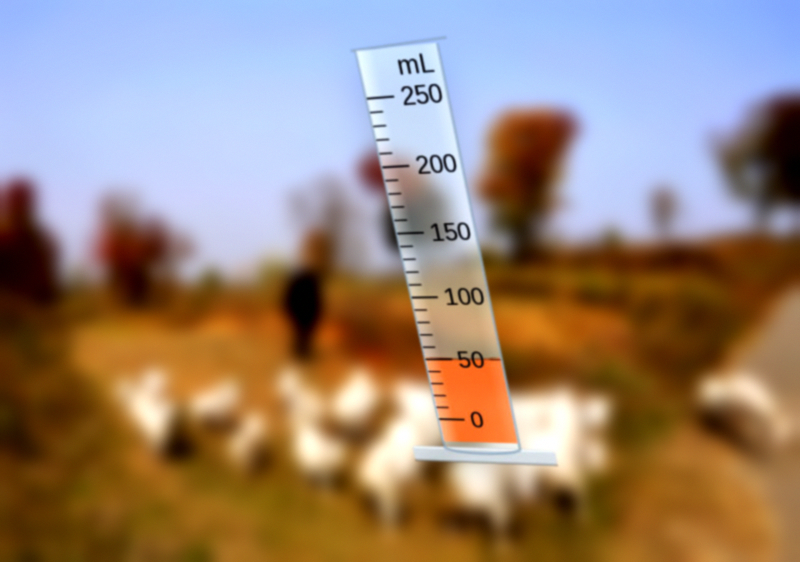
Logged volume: 50 mL
